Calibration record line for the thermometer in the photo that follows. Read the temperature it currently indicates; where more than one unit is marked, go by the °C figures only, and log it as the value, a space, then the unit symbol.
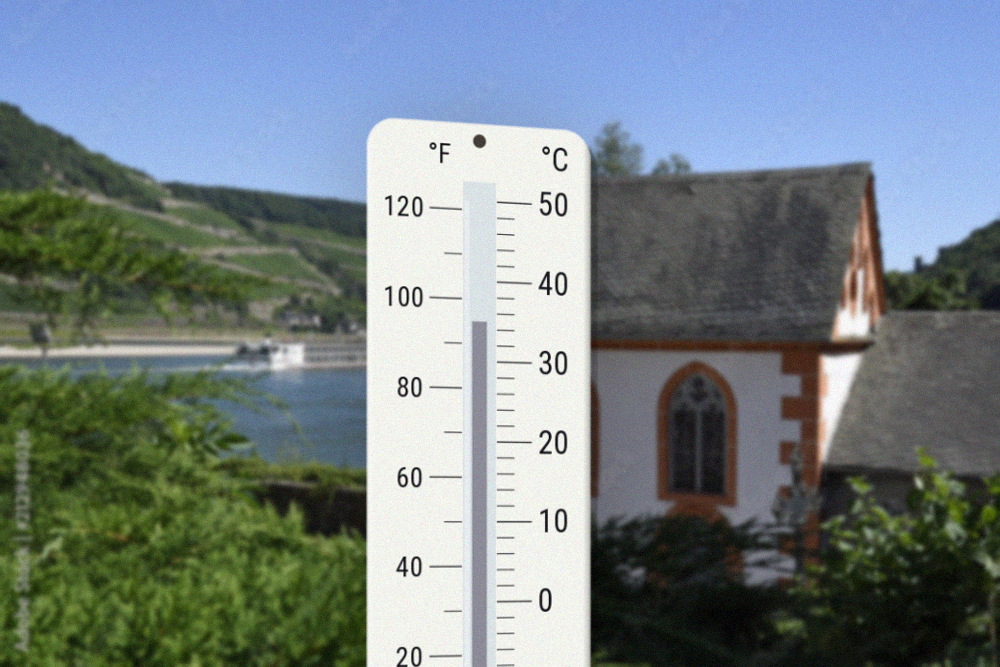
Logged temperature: 35 °C
